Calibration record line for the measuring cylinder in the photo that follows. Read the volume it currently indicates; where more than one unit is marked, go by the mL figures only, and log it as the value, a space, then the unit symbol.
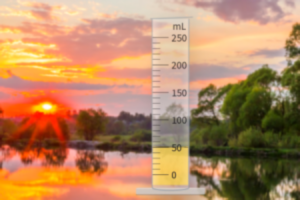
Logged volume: 50 mL
